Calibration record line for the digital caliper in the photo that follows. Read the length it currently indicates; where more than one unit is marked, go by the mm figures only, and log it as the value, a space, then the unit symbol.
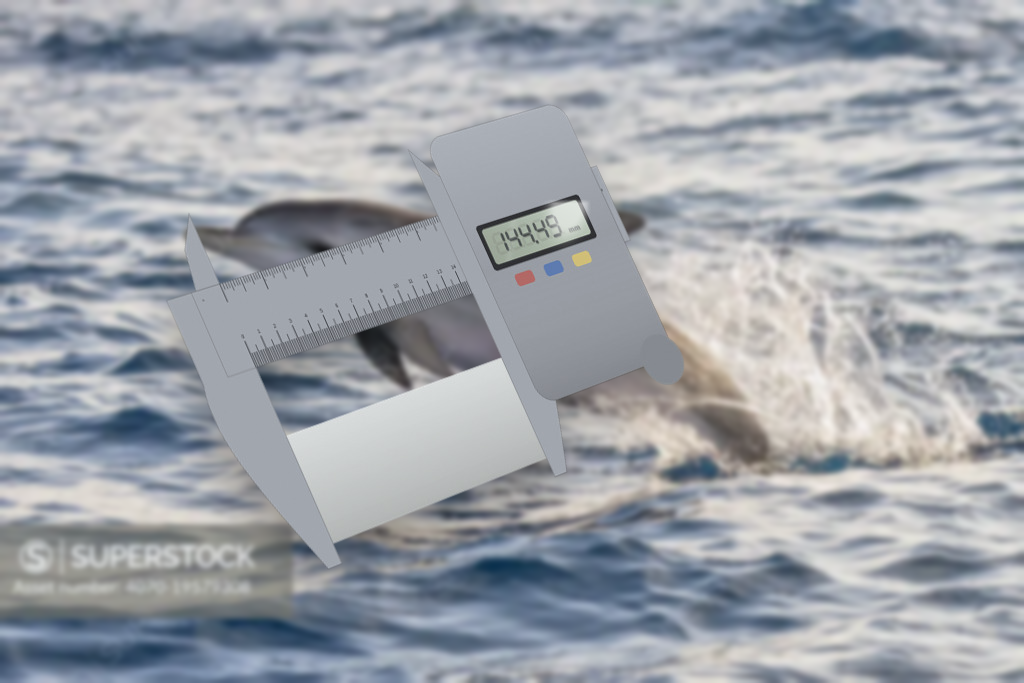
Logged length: 144.49 mm
